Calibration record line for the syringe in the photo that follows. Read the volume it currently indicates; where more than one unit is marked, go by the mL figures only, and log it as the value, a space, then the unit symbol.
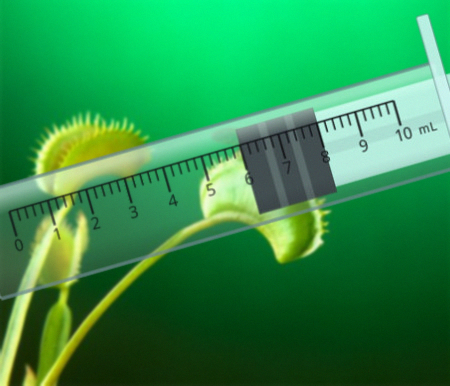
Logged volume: 6 mL
